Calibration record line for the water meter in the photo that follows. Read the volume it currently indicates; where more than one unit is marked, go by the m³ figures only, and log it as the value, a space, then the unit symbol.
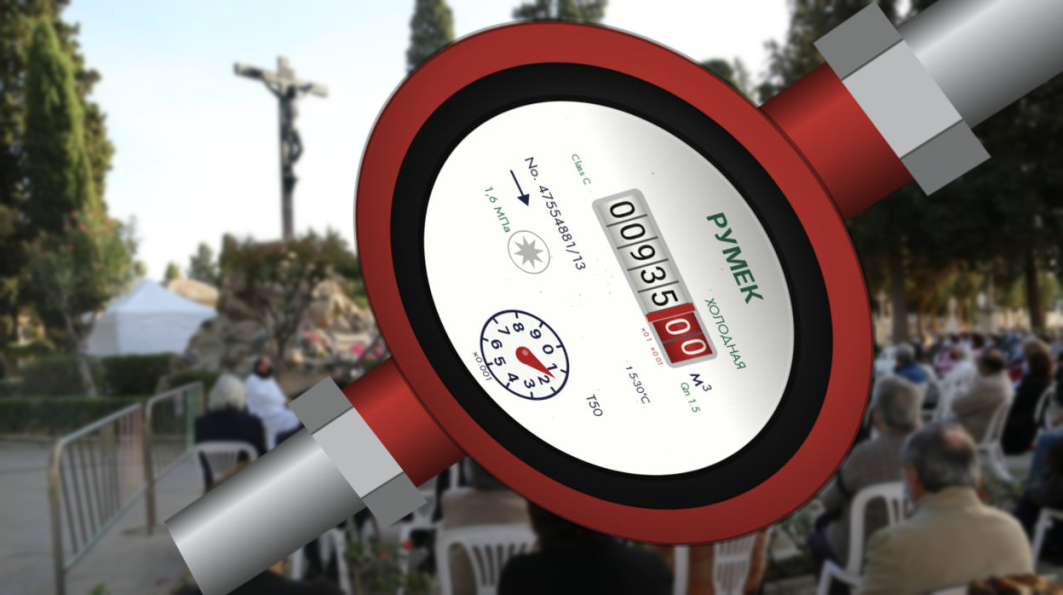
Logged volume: 935.001 m³
